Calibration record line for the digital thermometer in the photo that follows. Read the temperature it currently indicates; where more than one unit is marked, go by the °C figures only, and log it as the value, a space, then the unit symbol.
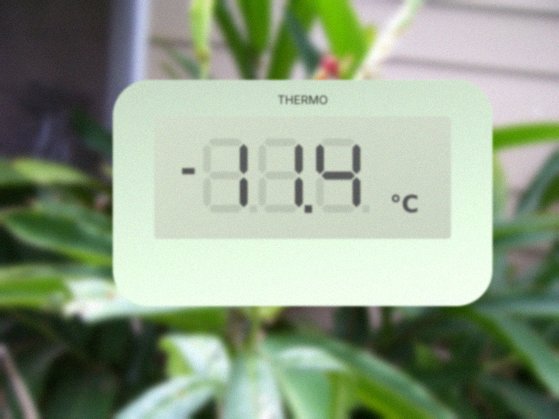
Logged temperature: -11.4 °C
